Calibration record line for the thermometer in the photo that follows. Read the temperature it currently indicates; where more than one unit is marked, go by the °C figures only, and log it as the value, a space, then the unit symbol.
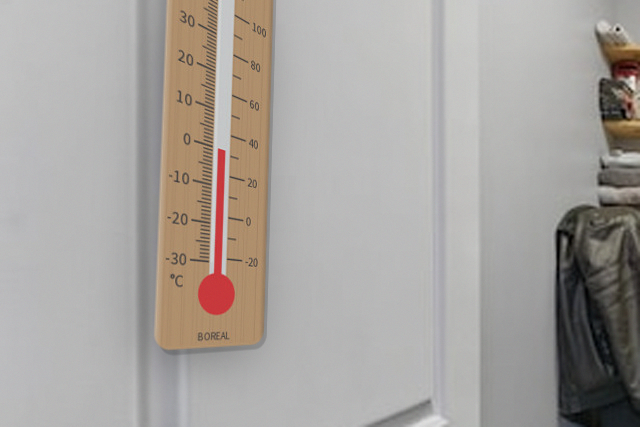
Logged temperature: 0 °C
